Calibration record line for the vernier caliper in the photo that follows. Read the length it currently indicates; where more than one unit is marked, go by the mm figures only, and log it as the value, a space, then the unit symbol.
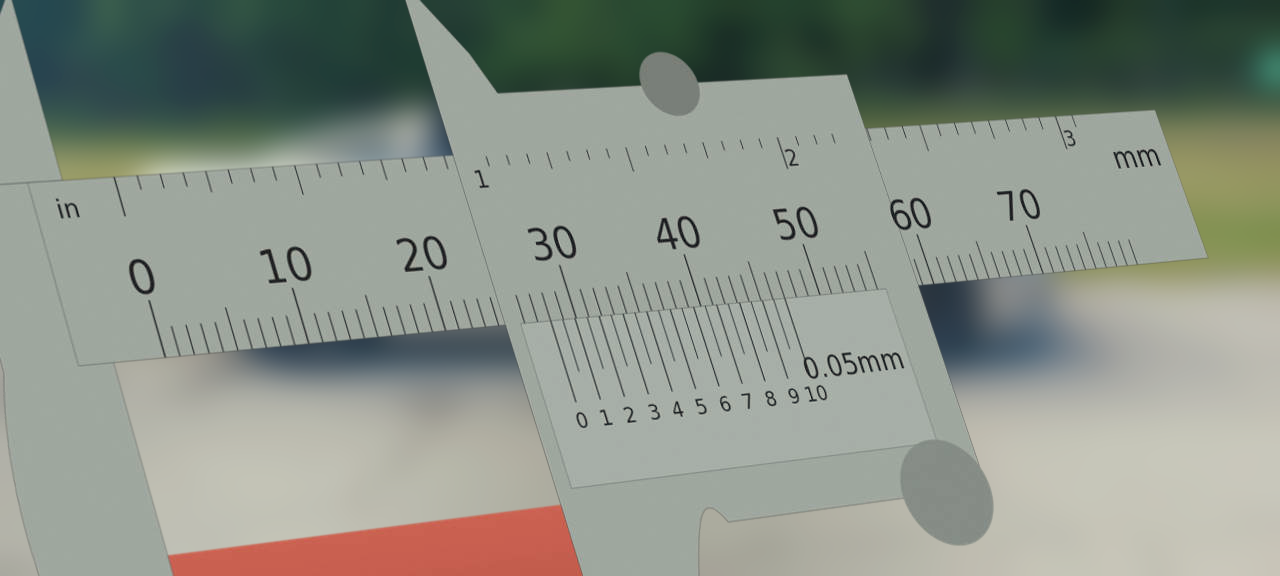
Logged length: 28.0 mm
